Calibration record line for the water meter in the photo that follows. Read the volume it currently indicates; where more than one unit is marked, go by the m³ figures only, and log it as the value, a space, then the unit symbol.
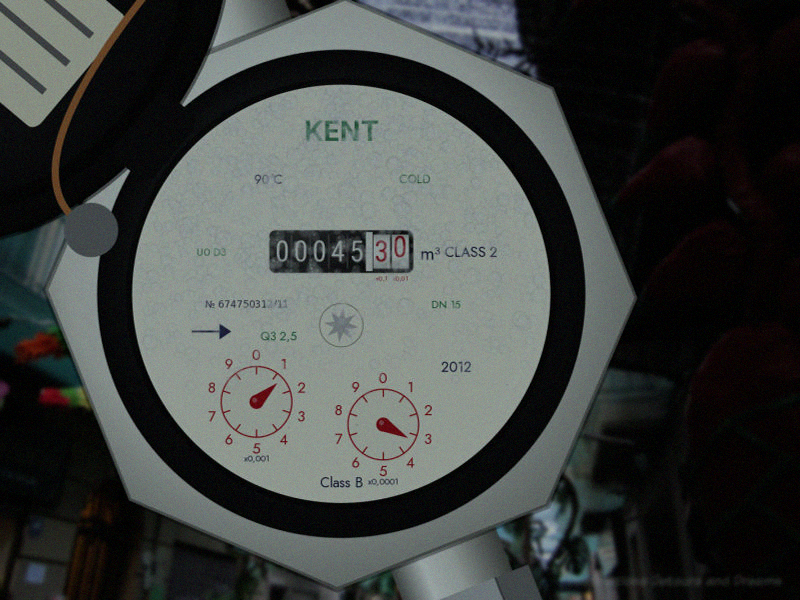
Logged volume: 45.3013 m³
